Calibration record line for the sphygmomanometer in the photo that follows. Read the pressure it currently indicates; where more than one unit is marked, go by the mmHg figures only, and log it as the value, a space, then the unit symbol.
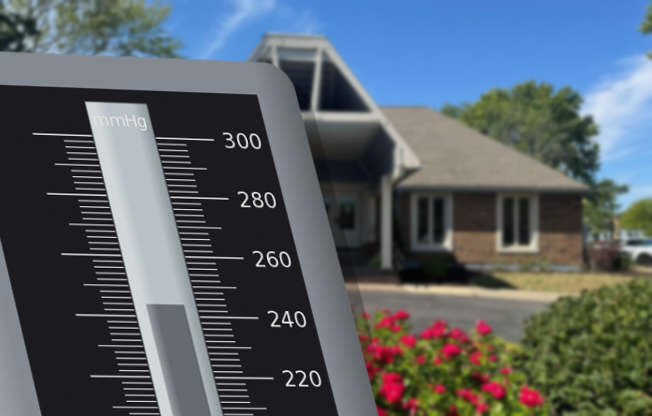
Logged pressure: 244 mmHg
